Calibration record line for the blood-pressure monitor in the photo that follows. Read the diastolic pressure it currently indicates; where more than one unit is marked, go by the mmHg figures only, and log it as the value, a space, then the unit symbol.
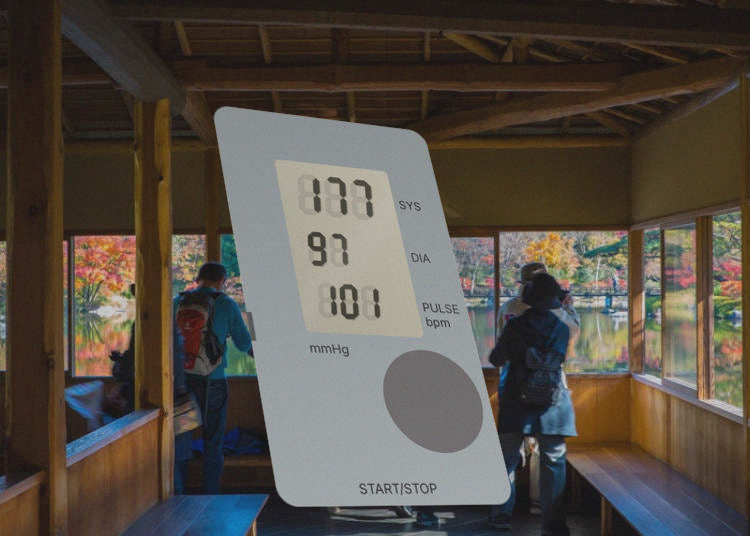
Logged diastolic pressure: 97 mmHg
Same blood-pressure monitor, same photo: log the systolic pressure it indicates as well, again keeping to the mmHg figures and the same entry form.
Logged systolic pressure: 177 mmHg
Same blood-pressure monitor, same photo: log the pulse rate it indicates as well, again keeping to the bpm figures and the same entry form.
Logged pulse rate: 101 bpm
